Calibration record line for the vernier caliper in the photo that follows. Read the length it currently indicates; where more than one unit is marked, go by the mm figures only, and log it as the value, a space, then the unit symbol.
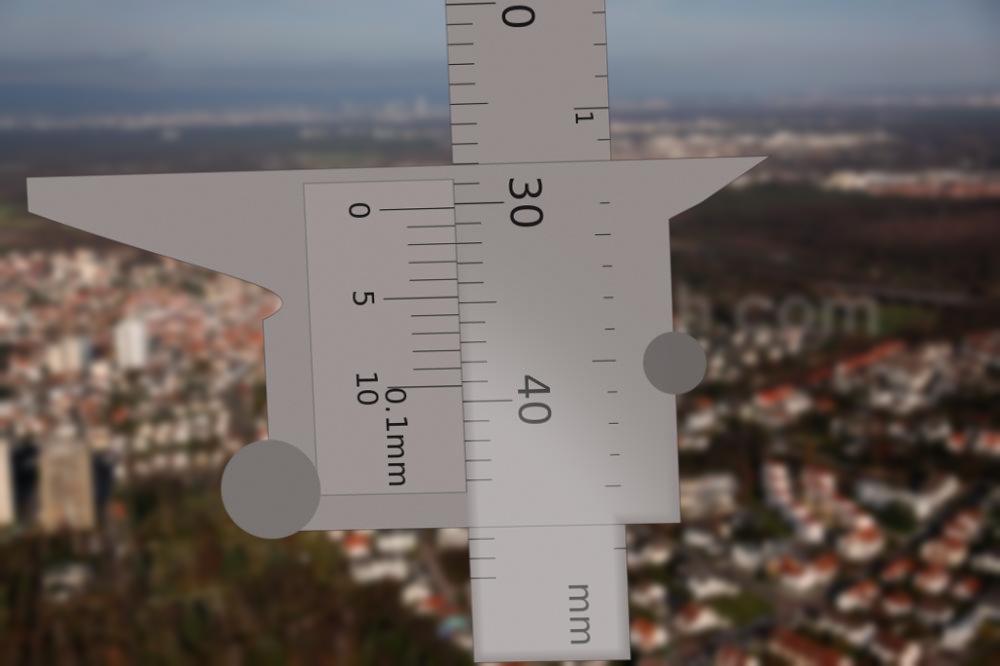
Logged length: 30.2 mm
